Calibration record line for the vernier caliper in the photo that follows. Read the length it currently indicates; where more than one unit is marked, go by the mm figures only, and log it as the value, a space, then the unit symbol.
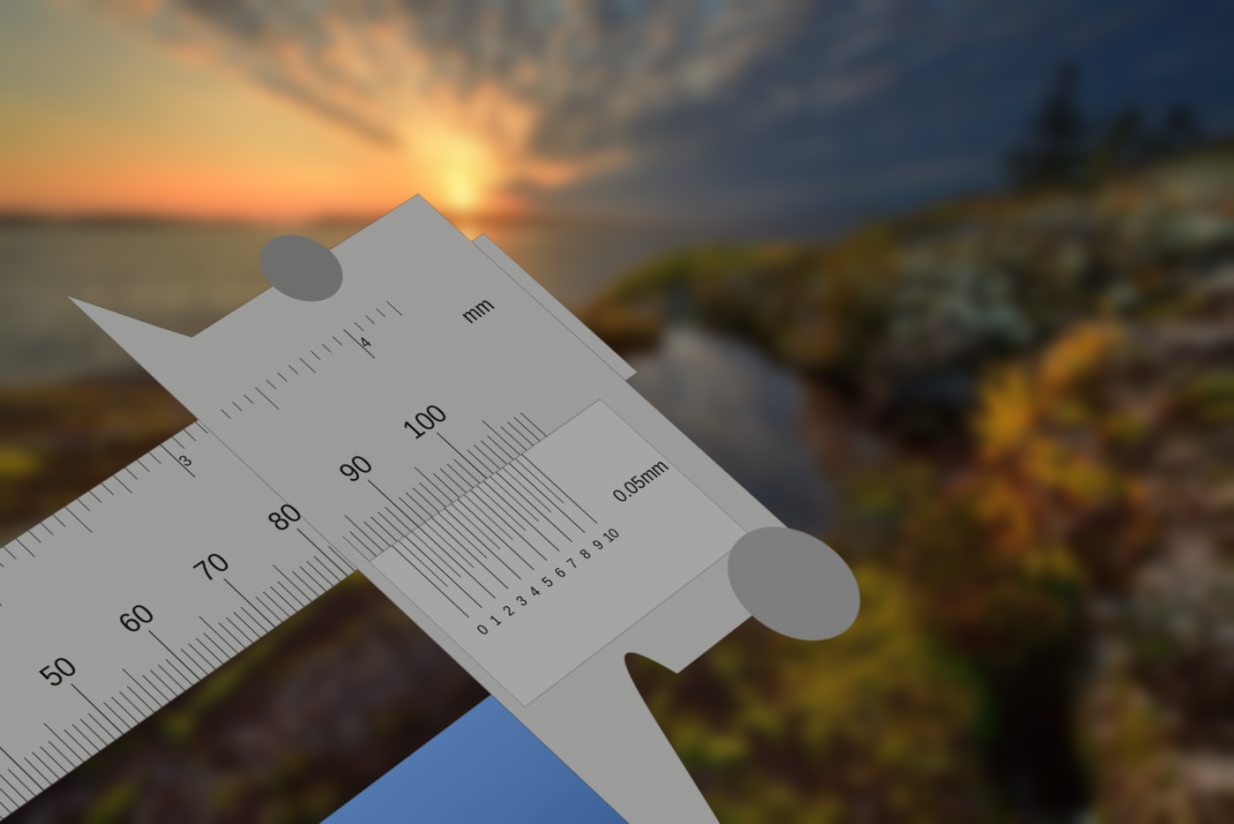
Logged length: 86.2 mm
